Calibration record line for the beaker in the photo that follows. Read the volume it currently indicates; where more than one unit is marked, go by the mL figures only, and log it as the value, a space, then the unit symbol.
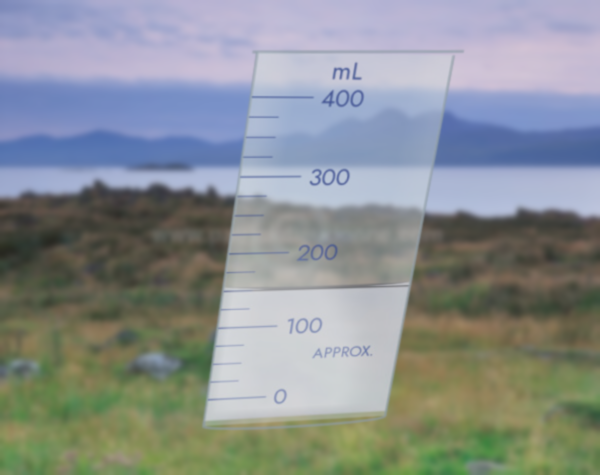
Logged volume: 150 mL
